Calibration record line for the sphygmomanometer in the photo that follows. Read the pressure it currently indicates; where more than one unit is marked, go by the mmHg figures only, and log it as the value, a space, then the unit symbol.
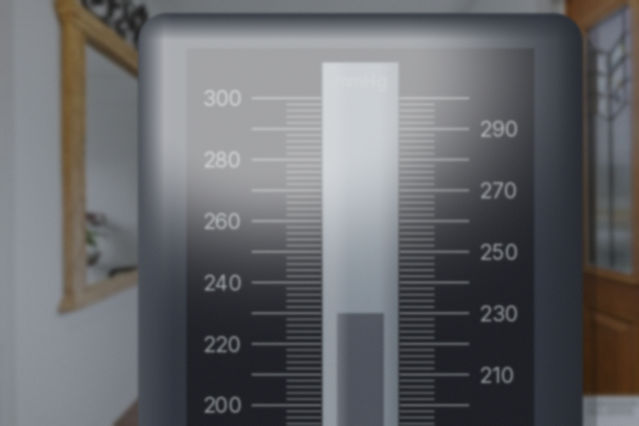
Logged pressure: 230 mmHg
